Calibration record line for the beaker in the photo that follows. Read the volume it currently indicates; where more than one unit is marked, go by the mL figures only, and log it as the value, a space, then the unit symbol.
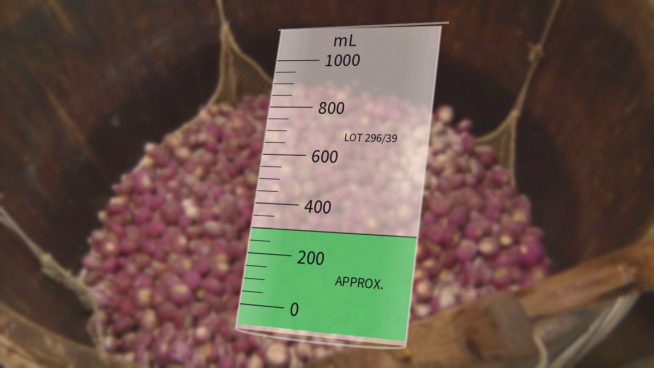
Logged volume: 300 mL
